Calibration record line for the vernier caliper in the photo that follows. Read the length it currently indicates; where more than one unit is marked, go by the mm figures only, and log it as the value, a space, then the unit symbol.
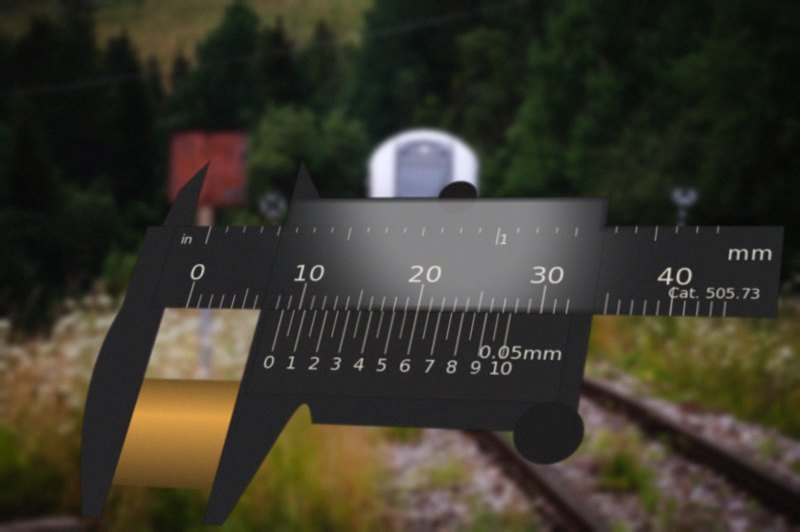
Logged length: 8.6 mm
